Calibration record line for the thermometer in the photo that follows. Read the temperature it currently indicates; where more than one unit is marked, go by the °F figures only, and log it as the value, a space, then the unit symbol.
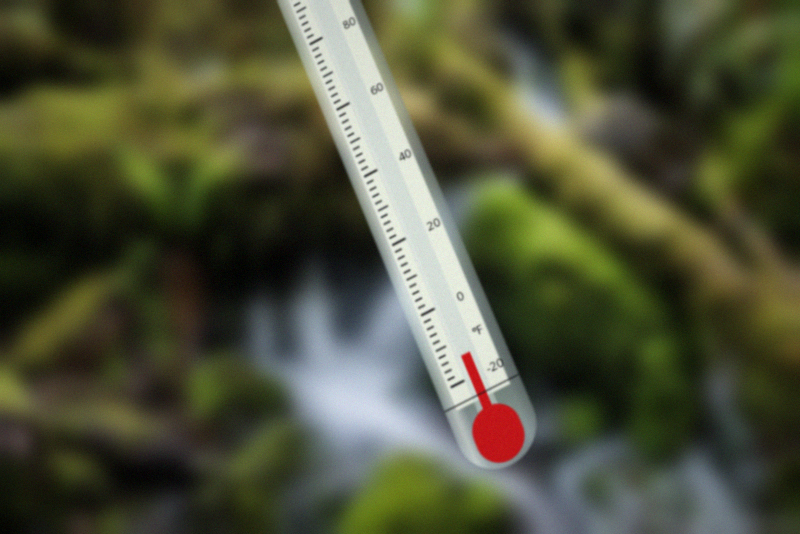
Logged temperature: -14 °F
